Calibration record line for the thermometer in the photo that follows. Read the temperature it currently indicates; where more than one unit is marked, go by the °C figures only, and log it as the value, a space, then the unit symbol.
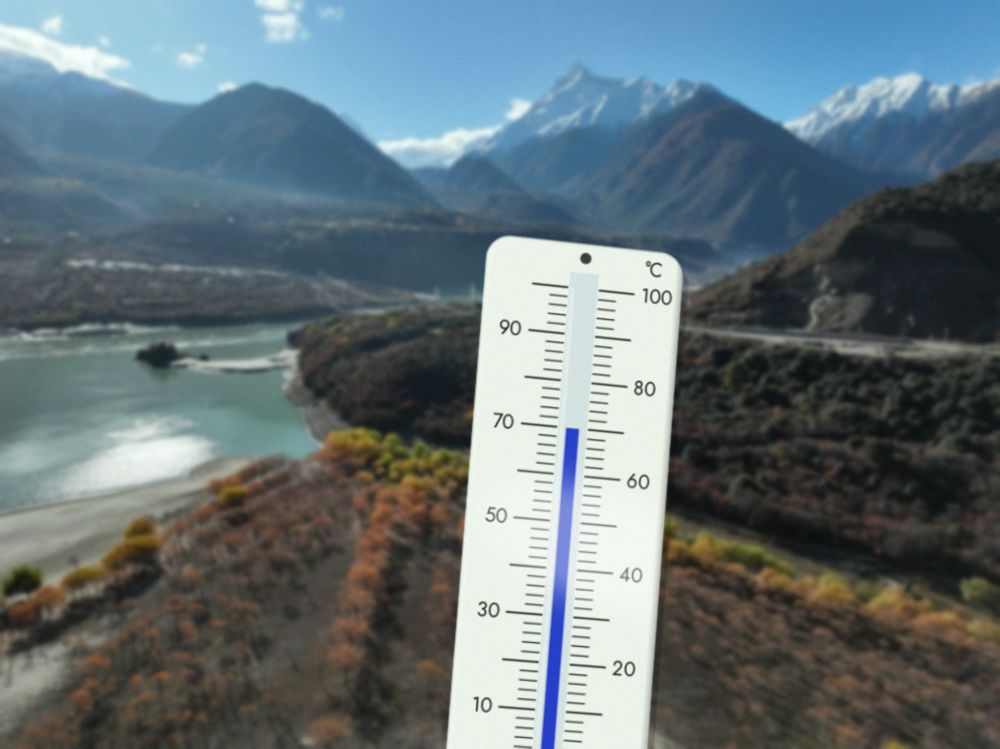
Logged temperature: 70 °C
